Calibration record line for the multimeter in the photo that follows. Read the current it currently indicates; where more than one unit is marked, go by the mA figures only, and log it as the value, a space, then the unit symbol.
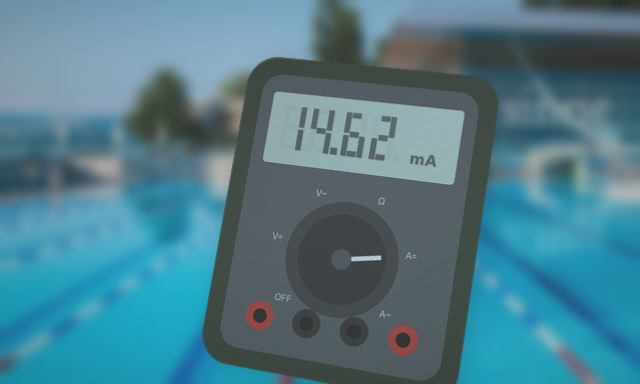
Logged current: 14.62 mA
